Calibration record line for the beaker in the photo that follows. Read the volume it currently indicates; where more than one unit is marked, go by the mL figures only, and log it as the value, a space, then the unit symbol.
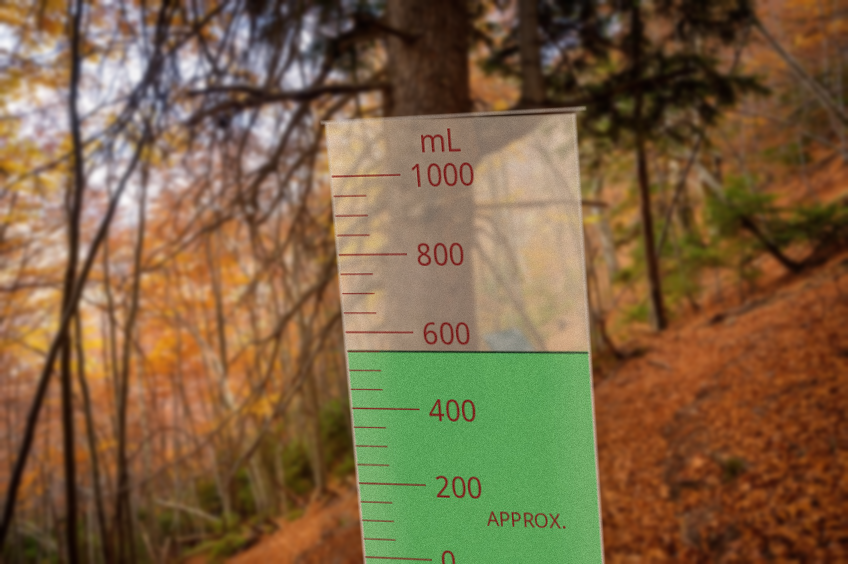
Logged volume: 550 mL
